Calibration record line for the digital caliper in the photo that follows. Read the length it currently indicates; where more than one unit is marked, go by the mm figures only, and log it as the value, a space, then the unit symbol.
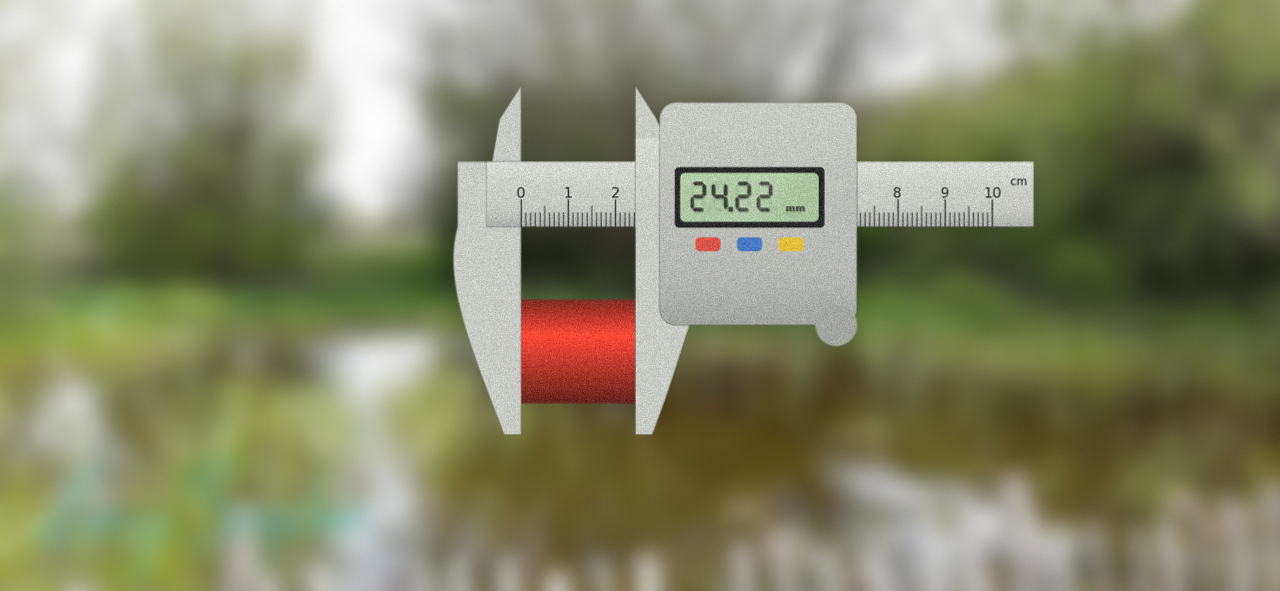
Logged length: 24.22 mm
